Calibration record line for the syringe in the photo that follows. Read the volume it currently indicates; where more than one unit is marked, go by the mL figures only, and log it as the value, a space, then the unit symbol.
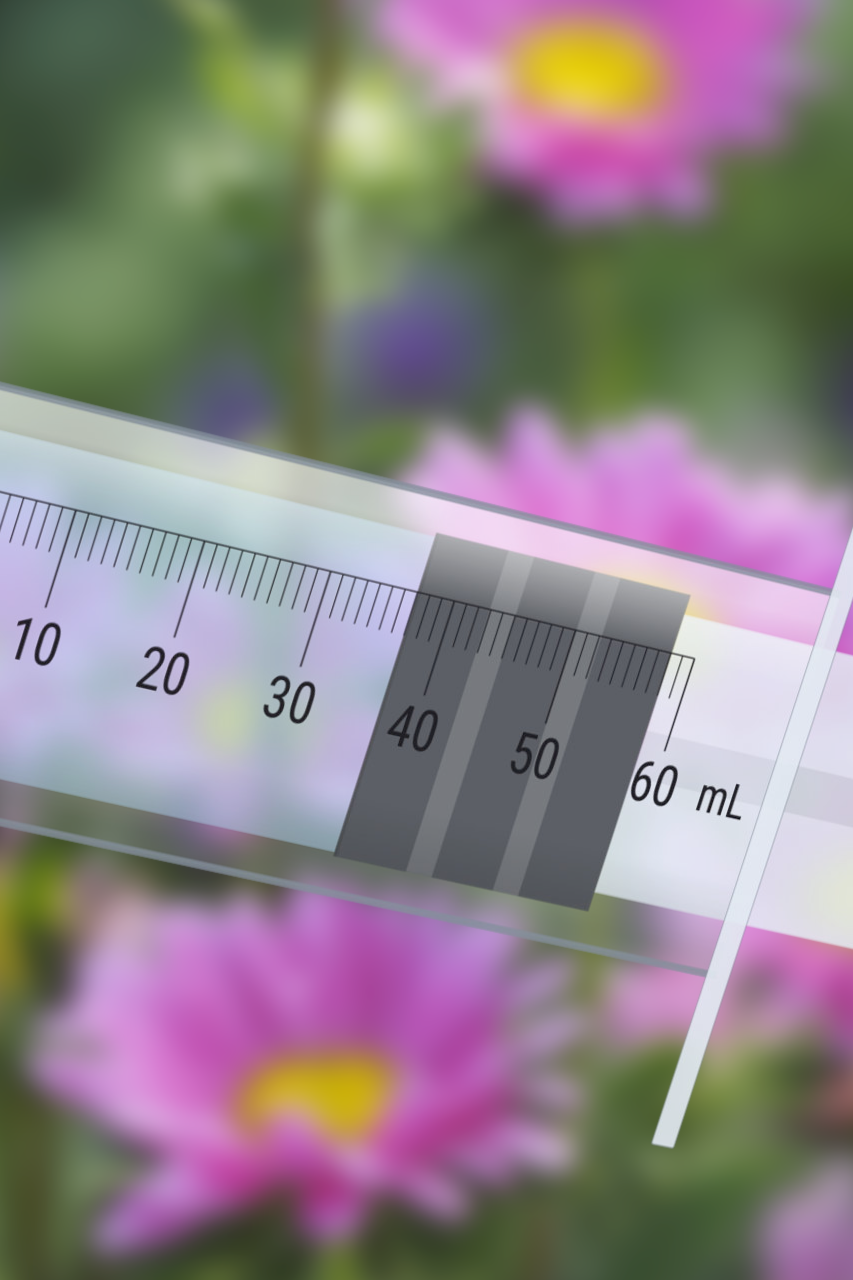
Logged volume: 37 mL
